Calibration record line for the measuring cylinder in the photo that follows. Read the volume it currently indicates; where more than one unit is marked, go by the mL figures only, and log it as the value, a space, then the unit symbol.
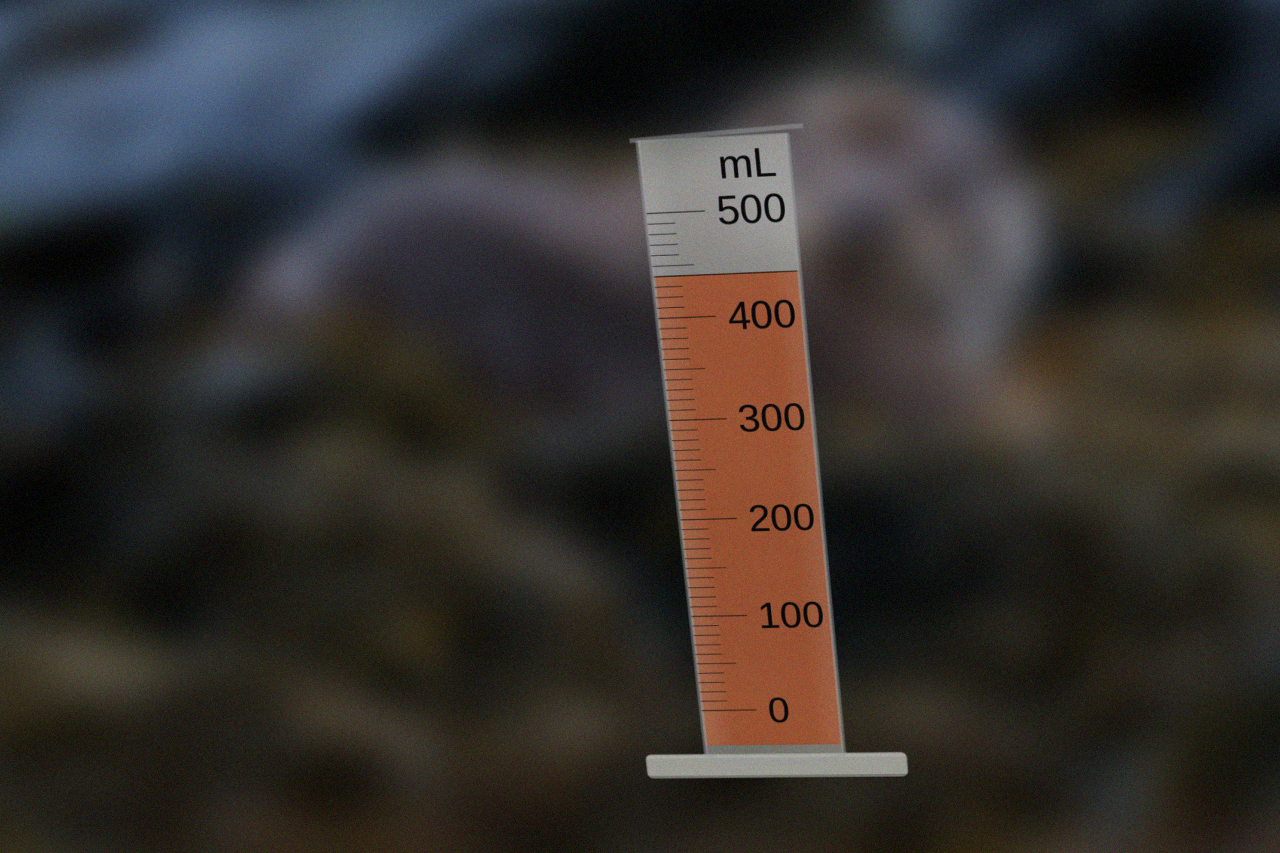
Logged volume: 440 mL
